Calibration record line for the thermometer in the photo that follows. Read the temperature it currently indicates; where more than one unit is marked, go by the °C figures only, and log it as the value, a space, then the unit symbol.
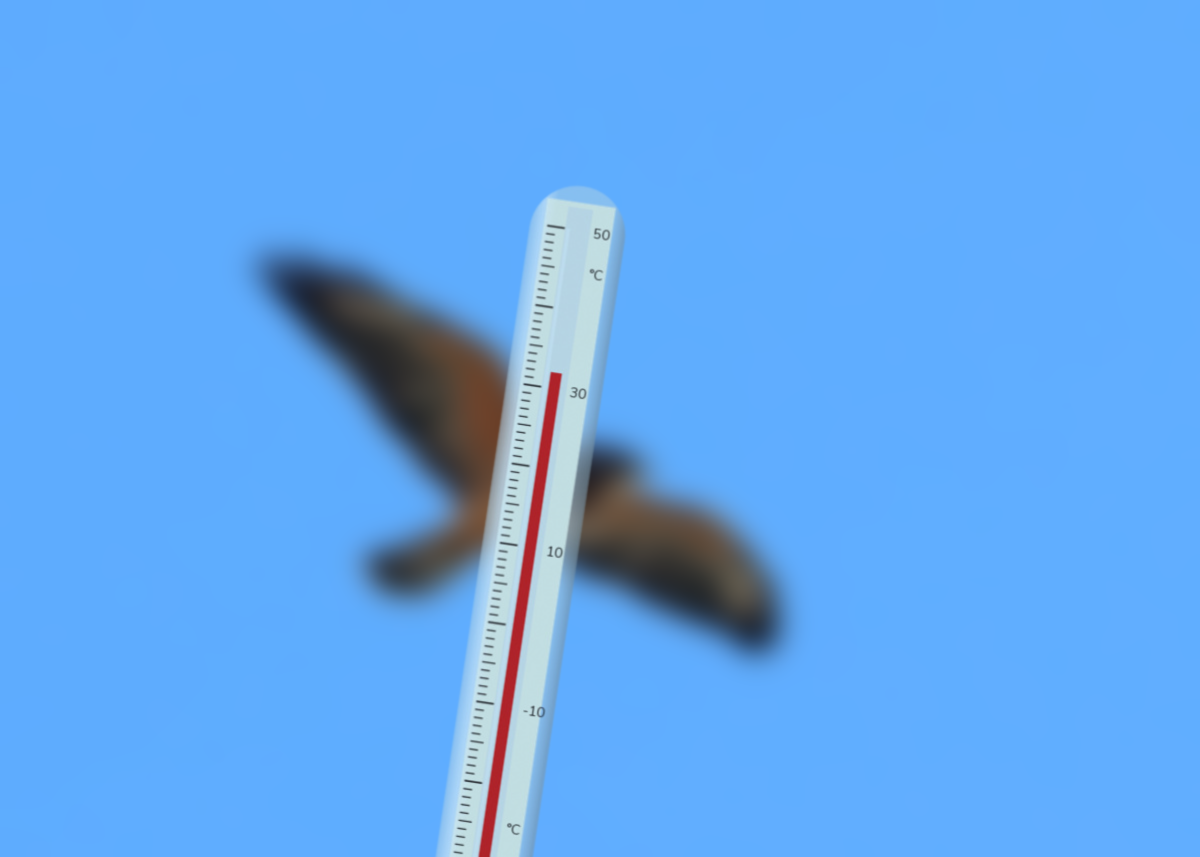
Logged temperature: 32 °C
